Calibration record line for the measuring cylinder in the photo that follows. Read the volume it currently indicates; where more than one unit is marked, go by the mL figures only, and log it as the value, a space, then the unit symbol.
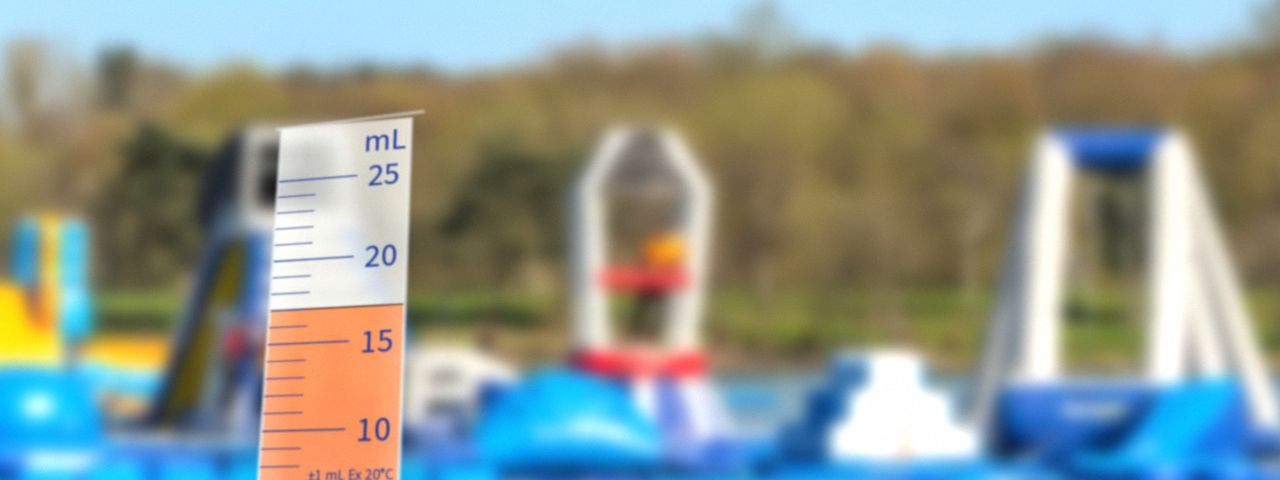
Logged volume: 17 mL
